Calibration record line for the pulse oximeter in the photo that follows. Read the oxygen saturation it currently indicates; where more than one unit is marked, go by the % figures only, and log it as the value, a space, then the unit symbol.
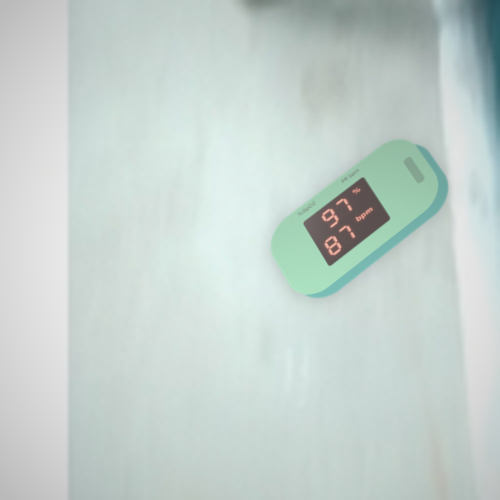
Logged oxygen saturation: 97 %
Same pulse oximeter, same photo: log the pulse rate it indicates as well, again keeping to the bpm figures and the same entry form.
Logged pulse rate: 87 bpm
